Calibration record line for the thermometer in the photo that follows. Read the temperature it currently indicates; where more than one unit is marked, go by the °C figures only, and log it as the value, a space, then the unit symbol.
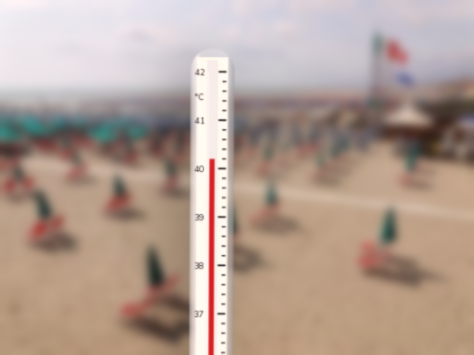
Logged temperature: 40.2 °C
